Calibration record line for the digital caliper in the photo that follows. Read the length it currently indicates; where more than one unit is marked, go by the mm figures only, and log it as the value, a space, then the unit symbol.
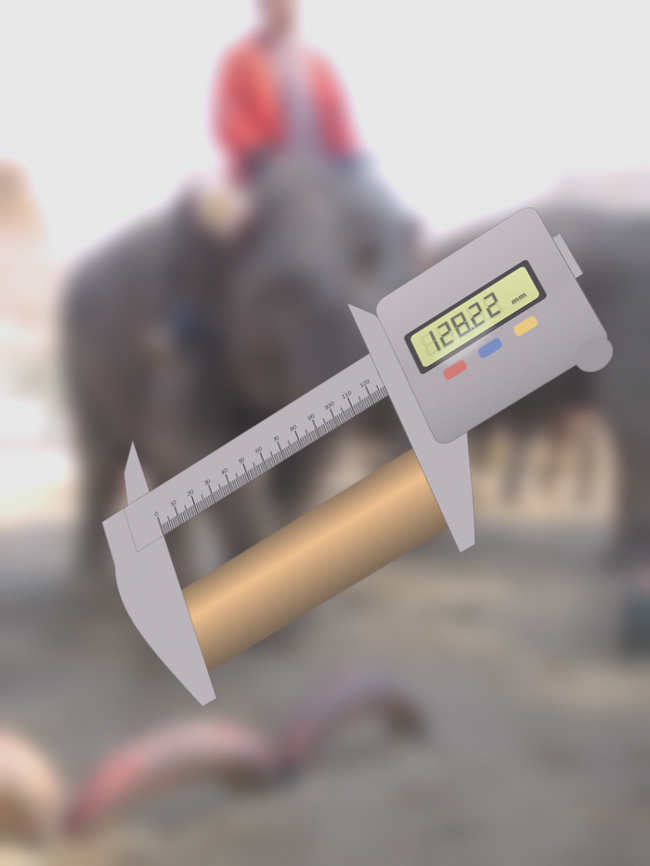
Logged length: 128.22 mm
